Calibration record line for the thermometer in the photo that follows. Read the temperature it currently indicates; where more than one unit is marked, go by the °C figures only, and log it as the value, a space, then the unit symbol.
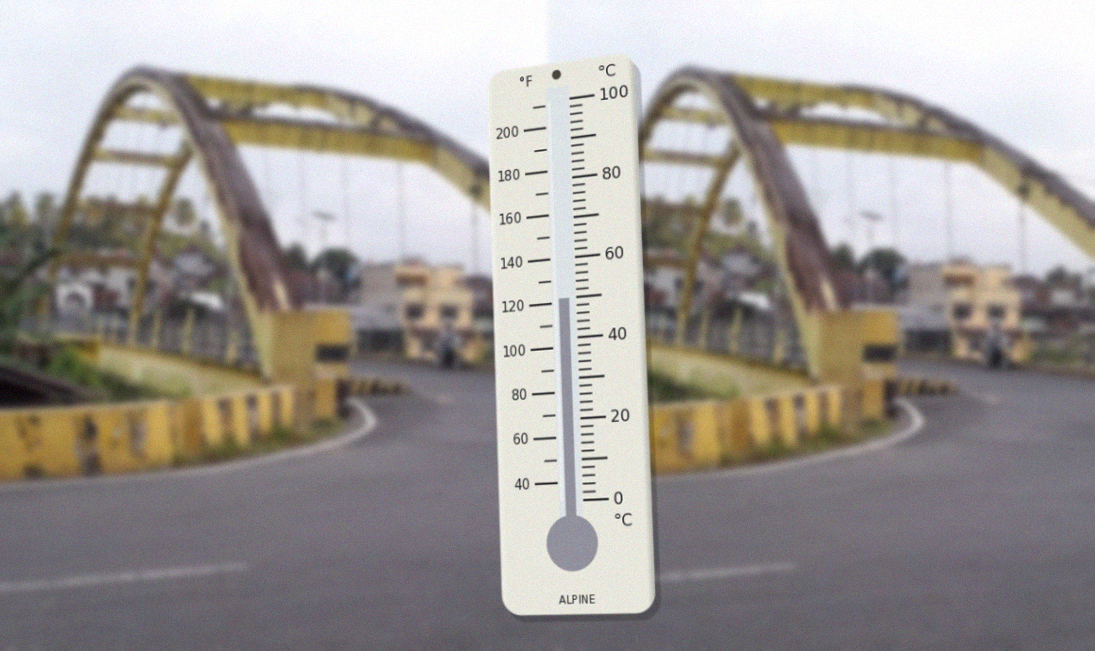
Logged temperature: 50 °C
